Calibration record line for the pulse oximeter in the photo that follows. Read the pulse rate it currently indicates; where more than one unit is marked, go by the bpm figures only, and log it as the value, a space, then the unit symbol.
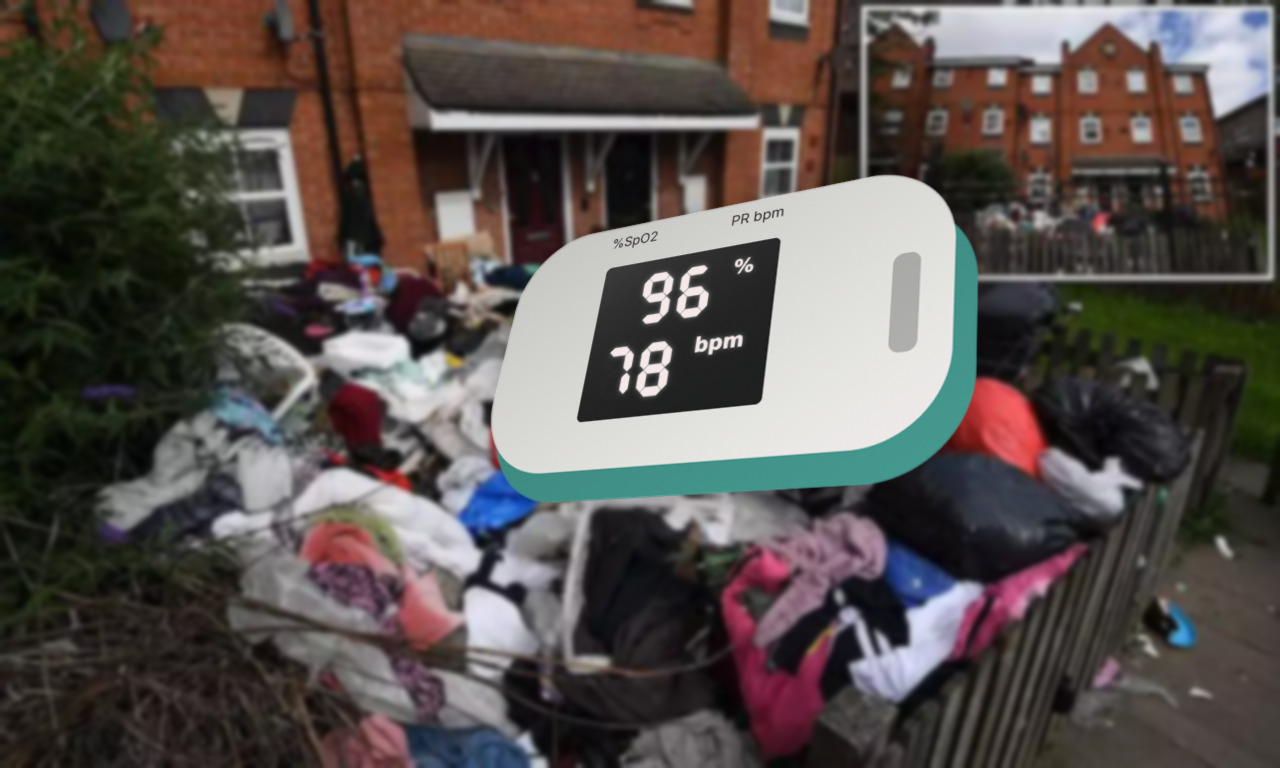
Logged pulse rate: 78 bpm
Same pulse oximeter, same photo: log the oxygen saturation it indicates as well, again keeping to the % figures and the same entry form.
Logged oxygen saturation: 96 %
